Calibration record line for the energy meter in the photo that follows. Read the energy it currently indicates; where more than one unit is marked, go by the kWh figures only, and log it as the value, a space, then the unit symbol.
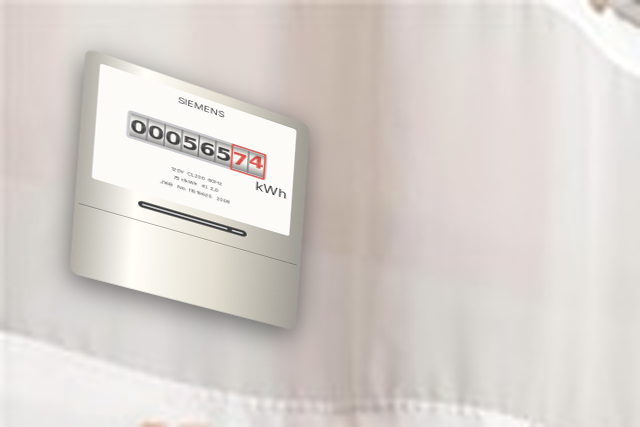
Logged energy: 565.74 kWh
